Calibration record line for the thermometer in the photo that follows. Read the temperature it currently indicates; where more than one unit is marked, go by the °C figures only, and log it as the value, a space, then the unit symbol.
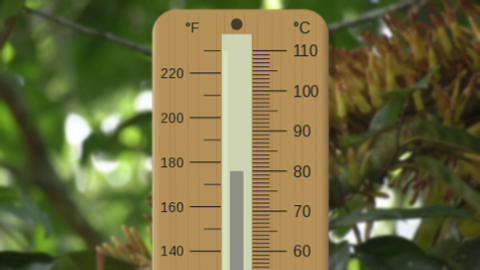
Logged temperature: 80 °C
